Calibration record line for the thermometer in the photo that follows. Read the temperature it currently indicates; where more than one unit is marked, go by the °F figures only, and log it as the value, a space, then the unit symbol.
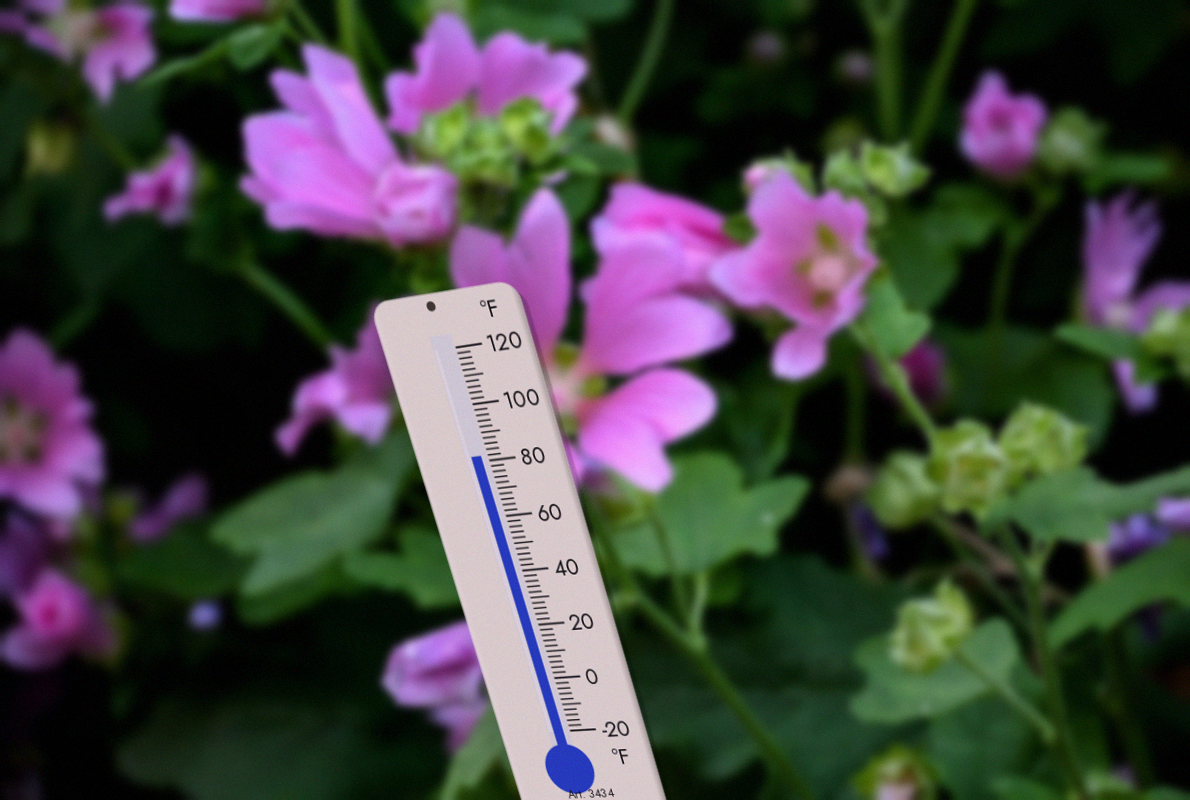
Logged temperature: 82 °F
